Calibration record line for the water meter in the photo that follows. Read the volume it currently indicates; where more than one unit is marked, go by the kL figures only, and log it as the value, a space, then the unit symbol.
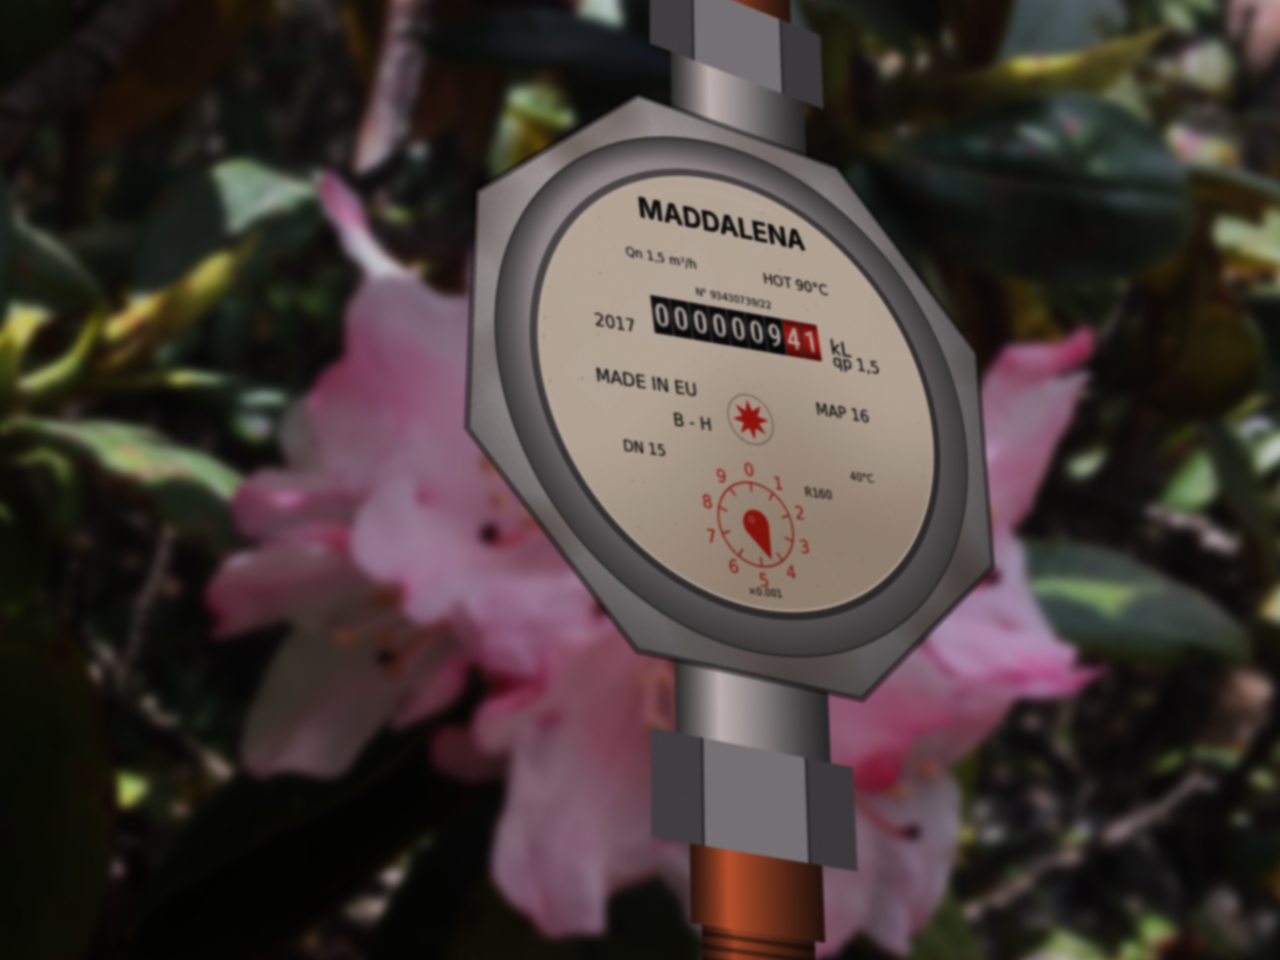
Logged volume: 9.414 kL
